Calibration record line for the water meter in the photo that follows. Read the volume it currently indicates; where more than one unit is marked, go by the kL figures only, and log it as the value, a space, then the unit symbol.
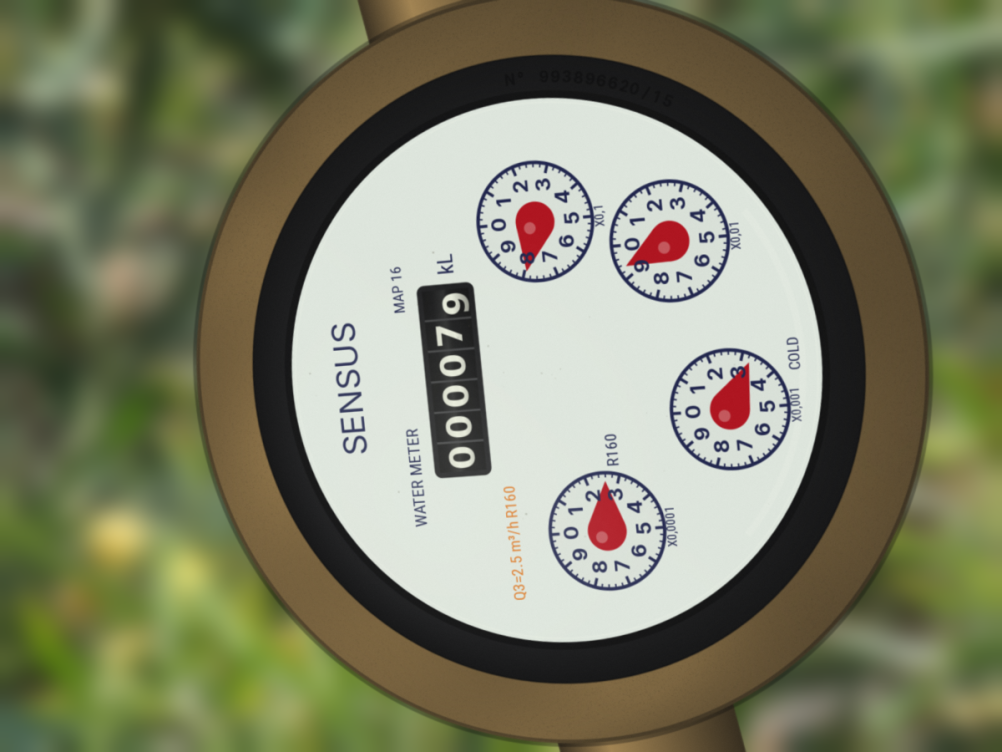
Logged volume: 78.7932 kL
